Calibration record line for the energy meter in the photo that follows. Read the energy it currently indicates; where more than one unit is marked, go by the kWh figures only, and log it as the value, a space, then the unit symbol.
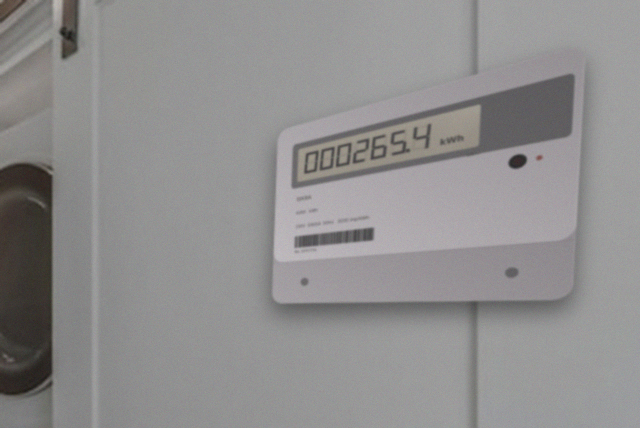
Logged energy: 265.4 kWh
